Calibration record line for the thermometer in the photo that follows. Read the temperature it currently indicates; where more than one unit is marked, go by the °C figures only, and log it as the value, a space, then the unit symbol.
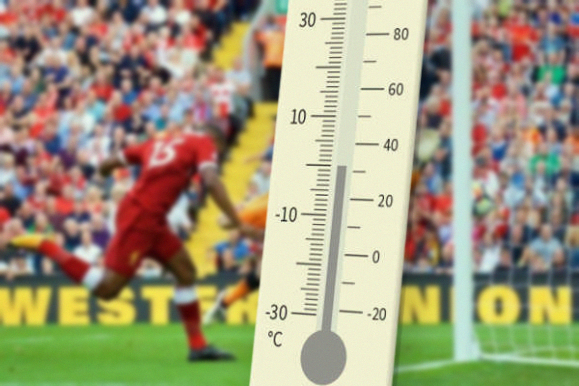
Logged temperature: 0 °C
